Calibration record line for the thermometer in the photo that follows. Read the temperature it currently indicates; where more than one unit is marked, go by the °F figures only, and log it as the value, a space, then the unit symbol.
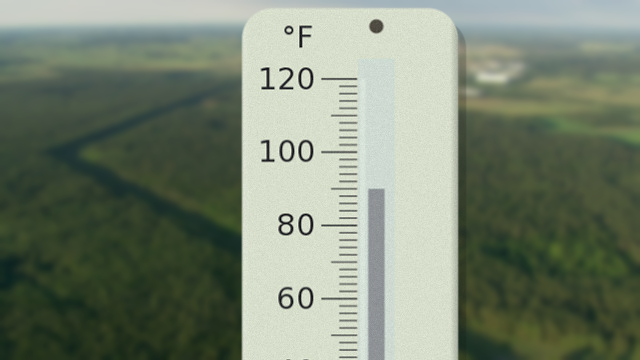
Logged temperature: 90 °F
